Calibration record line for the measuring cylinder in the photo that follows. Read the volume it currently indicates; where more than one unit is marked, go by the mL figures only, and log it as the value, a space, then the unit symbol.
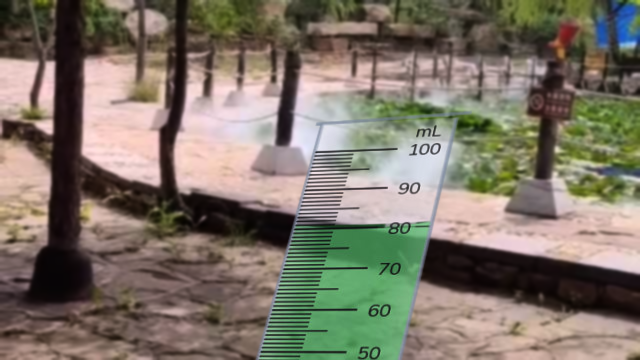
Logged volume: 80 mL
